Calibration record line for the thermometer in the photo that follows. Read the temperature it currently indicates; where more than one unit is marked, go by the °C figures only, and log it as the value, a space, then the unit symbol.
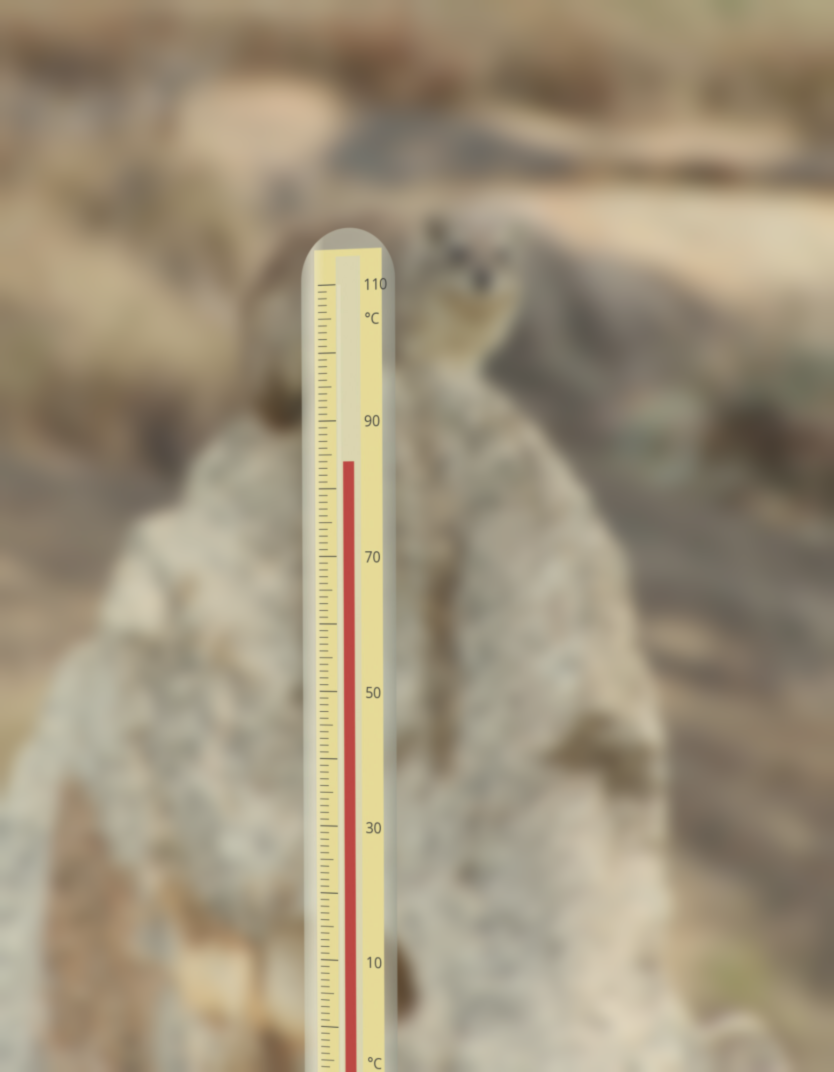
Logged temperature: 84 °C
